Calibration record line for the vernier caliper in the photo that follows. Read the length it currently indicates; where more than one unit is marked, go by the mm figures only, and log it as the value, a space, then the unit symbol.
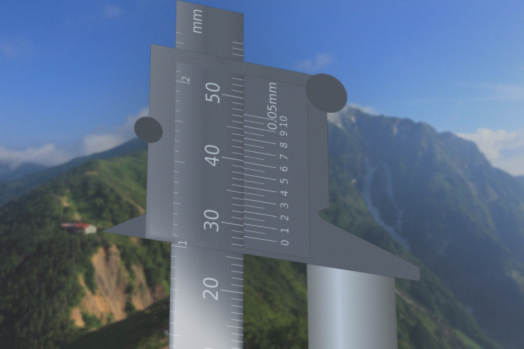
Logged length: 28.4 mm
